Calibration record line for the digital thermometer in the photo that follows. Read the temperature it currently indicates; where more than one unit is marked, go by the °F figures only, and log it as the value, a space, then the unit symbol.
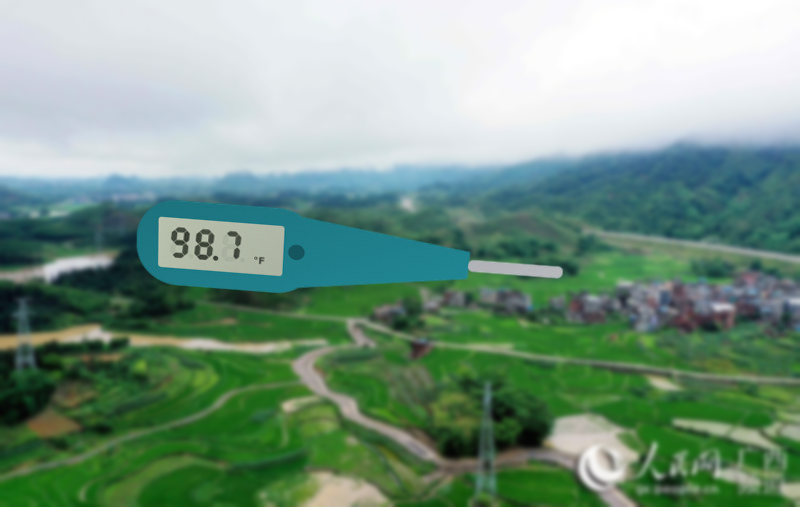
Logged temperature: 98.7 °F
